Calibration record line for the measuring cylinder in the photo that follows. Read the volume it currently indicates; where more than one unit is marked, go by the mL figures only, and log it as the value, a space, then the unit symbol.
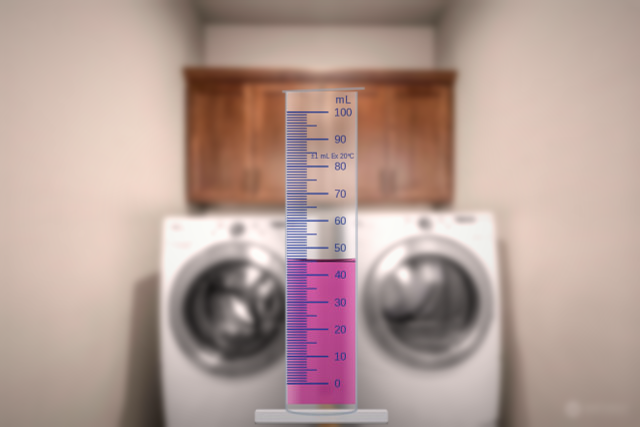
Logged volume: 45 mL
